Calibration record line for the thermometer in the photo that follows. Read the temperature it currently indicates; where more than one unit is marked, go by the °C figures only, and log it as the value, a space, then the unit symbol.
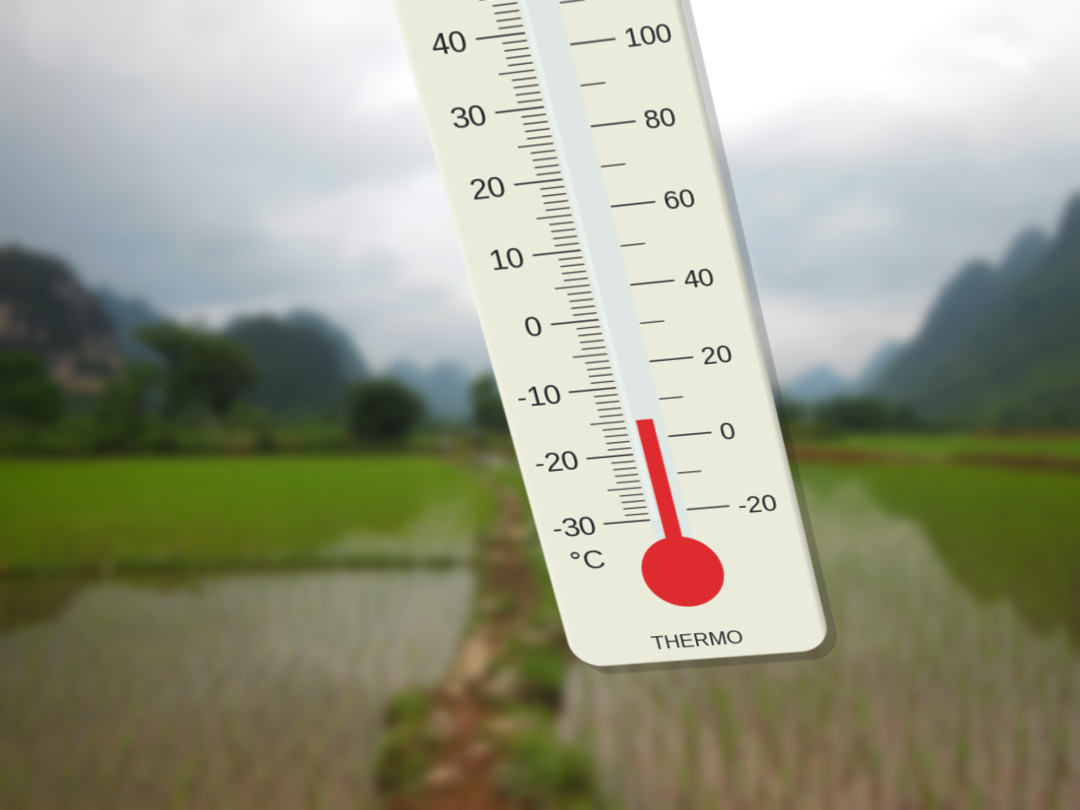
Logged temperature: -15 °C
